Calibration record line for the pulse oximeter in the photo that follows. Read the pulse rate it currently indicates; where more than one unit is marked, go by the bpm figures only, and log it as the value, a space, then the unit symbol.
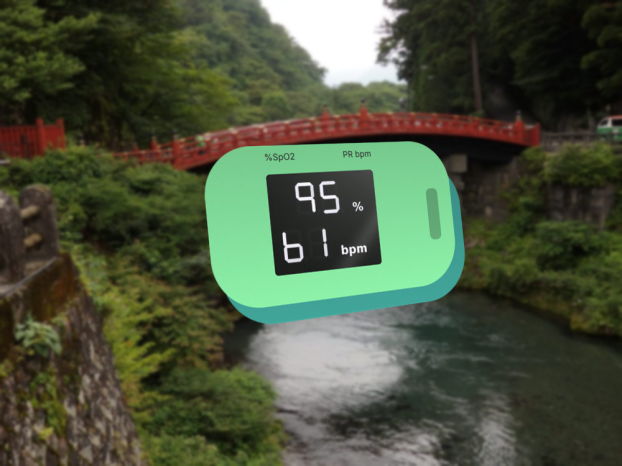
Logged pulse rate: 61 bpm
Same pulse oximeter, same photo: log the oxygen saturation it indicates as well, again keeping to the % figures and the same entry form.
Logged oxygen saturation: 95 %
